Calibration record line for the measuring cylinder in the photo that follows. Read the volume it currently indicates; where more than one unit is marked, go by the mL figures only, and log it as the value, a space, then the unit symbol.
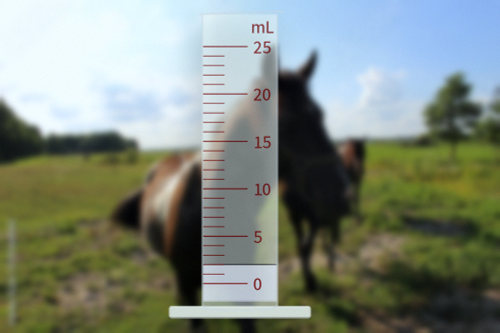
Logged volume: 2 mL
